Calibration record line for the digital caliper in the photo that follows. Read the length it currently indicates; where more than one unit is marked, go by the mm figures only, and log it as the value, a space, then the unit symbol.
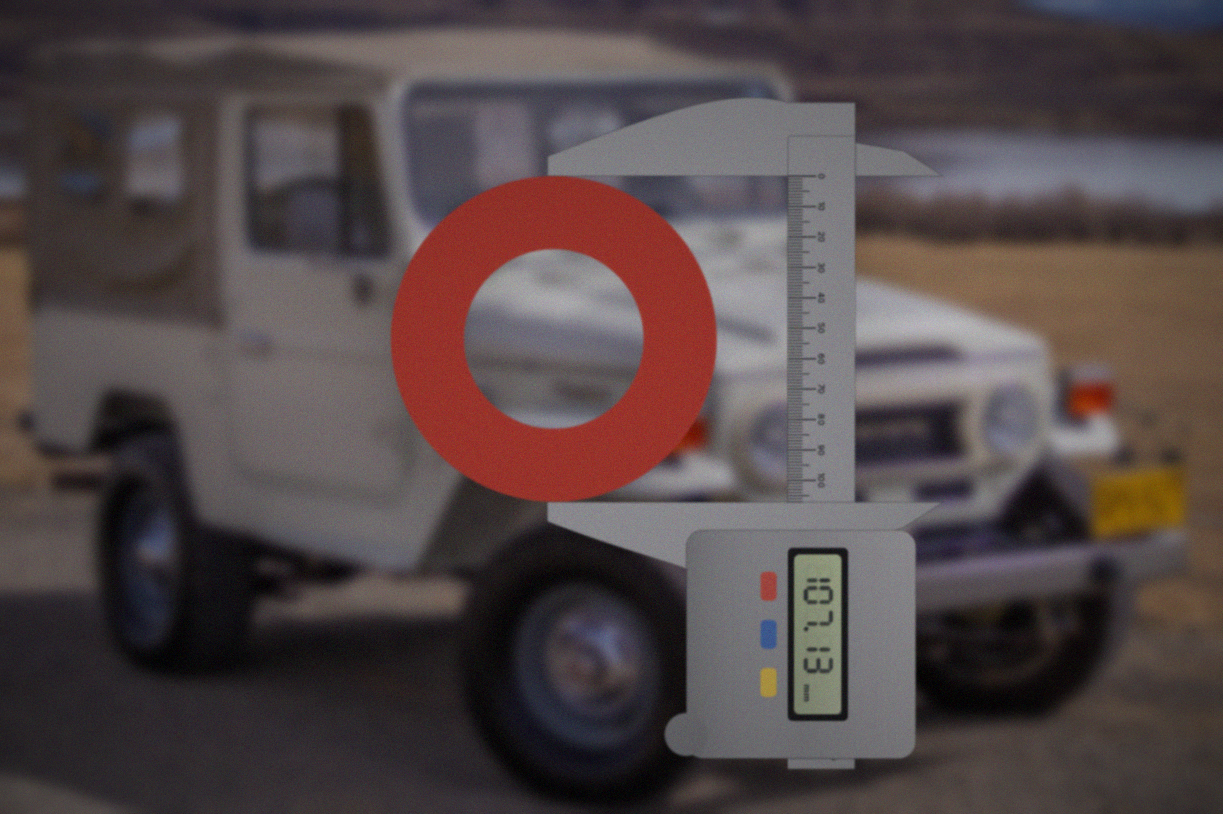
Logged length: 107.13 mm
